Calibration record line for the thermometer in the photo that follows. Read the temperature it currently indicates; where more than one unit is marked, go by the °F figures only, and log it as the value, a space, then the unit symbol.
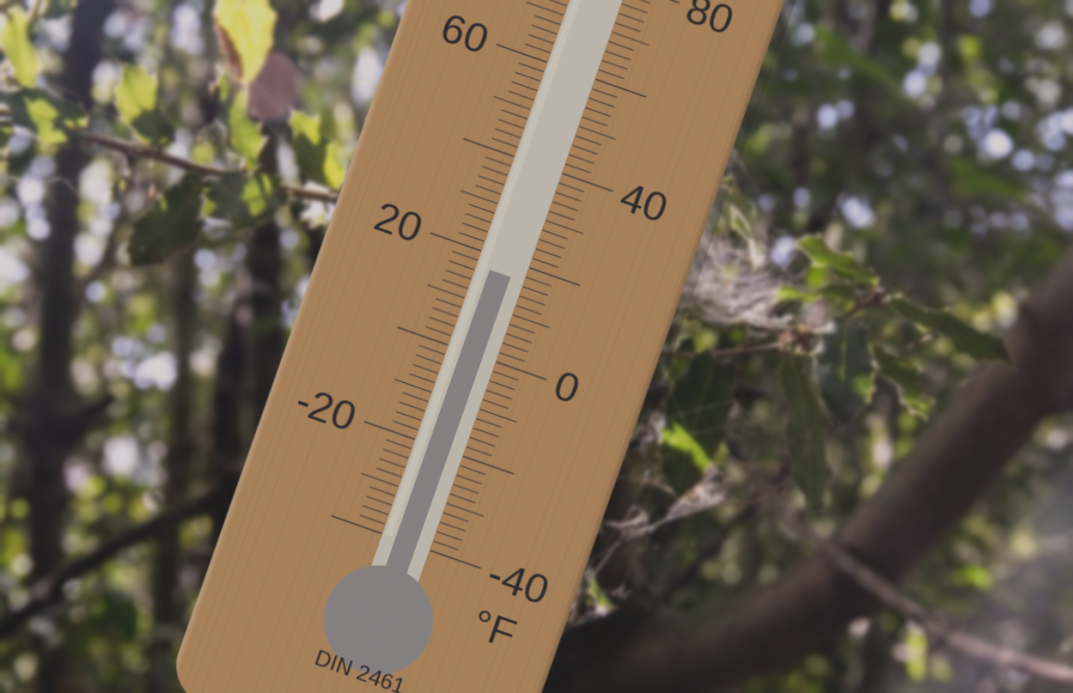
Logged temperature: 17 °F
